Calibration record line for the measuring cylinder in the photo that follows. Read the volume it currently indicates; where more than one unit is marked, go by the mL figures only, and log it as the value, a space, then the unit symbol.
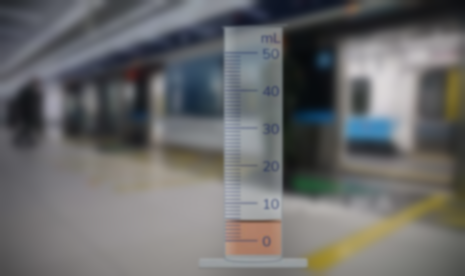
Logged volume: 5 mL
